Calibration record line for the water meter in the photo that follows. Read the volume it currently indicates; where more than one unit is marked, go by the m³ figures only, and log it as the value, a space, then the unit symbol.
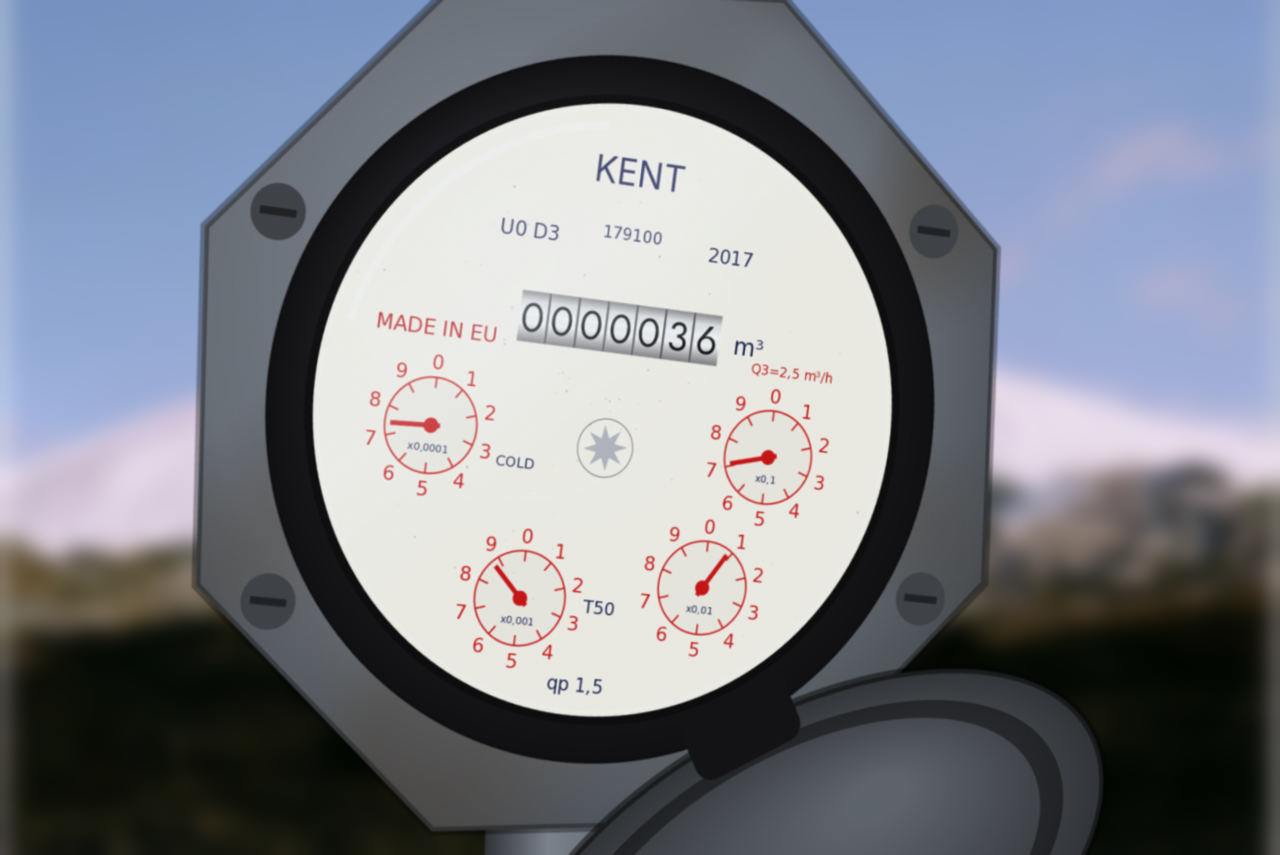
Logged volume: 36.7087 m³
